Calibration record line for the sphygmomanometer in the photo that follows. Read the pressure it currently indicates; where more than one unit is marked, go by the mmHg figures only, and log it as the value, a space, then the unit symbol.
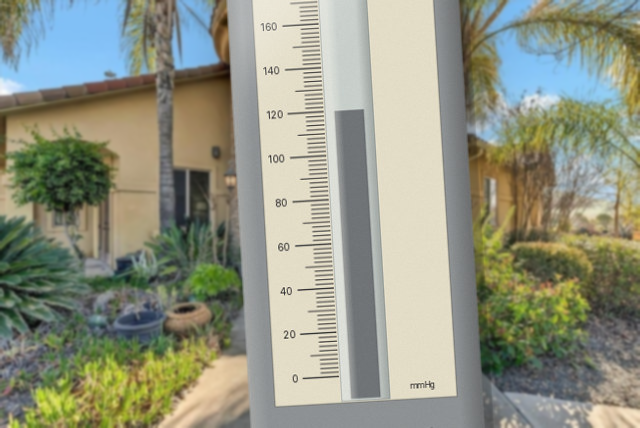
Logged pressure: 120 mmHg
